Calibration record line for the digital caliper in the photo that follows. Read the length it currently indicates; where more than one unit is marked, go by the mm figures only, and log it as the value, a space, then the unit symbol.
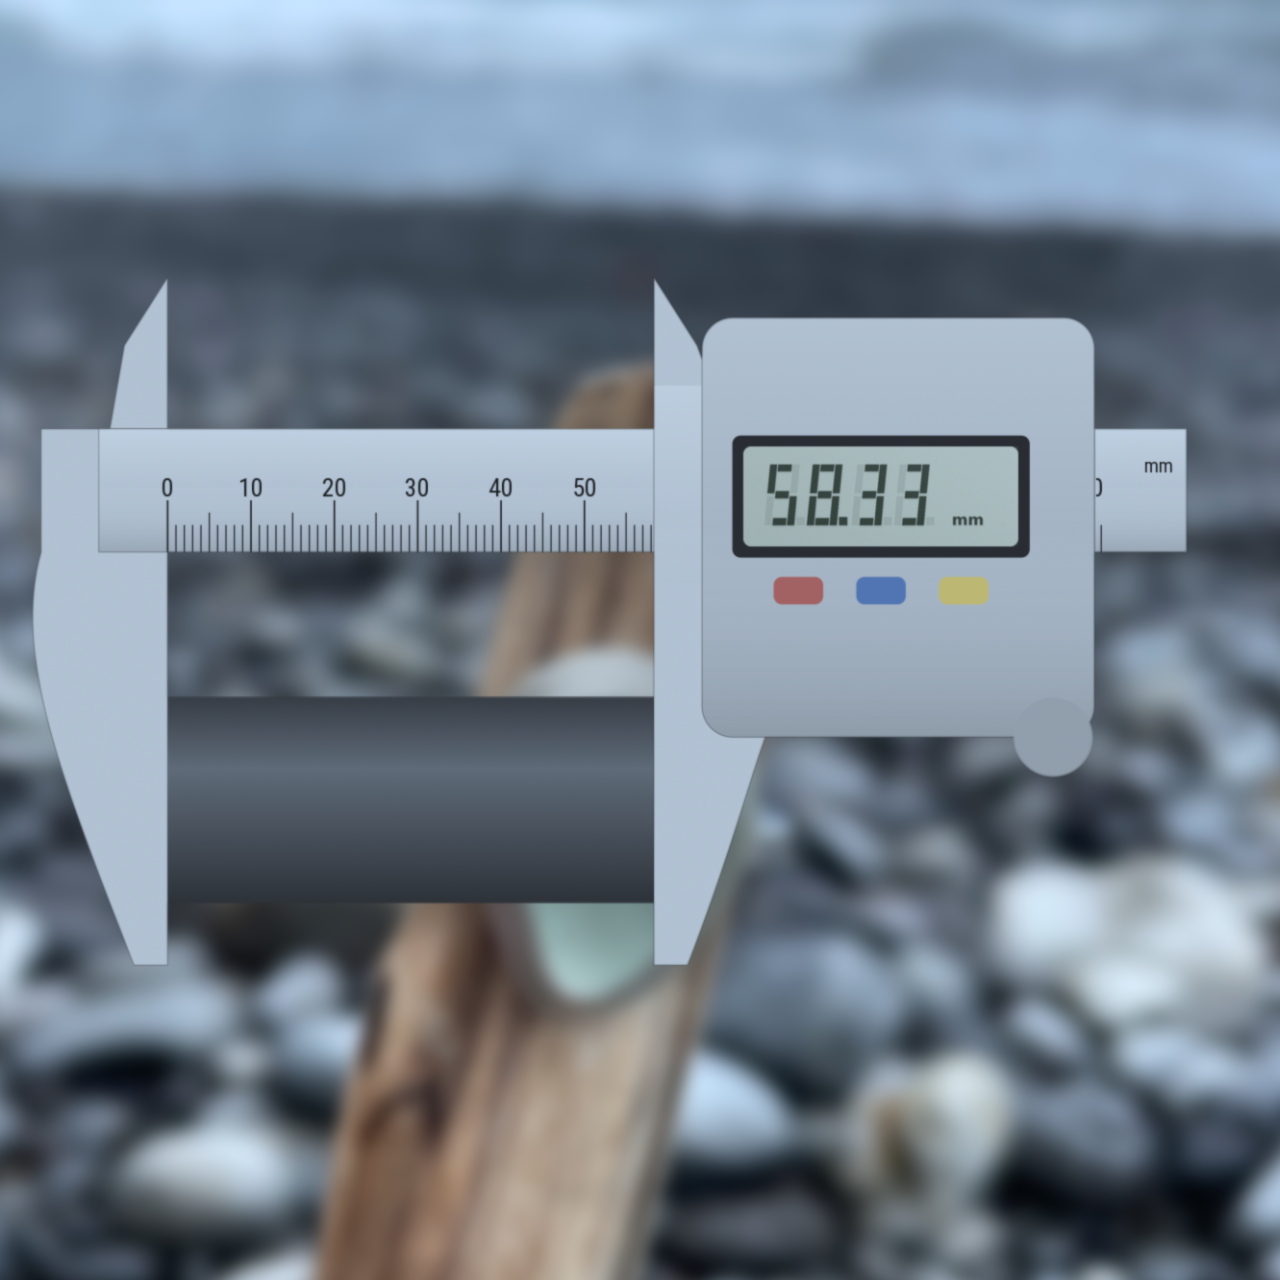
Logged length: 58.33 mm
